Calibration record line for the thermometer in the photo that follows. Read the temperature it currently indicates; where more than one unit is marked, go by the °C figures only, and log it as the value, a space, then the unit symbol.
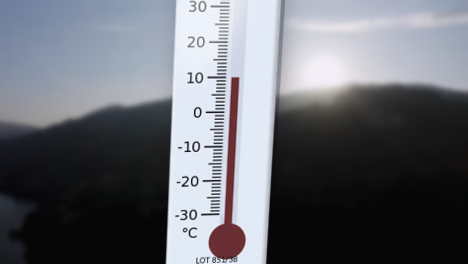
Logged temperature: 10 °C
